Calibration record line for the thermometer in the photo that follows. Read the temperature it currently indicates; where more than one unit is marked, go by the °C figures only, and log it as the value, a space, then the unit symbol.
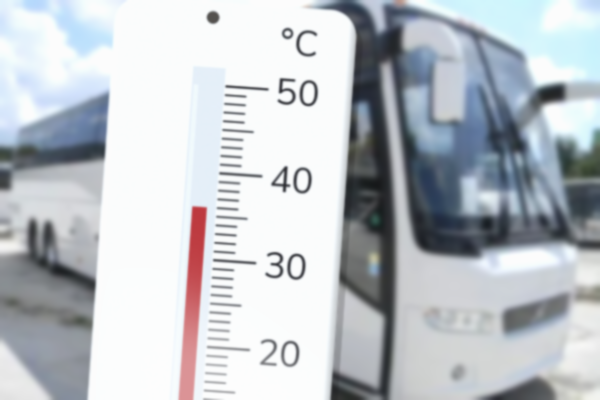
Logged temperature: 36 °C
